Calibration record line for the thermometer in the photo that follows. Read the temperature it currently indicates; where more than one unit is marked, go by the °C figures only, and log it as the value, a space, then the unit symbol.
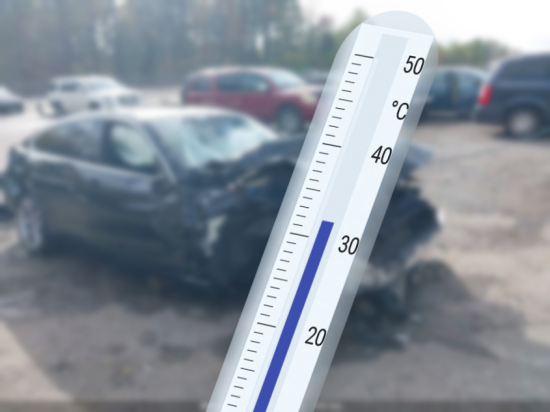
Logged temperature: 32 °C
